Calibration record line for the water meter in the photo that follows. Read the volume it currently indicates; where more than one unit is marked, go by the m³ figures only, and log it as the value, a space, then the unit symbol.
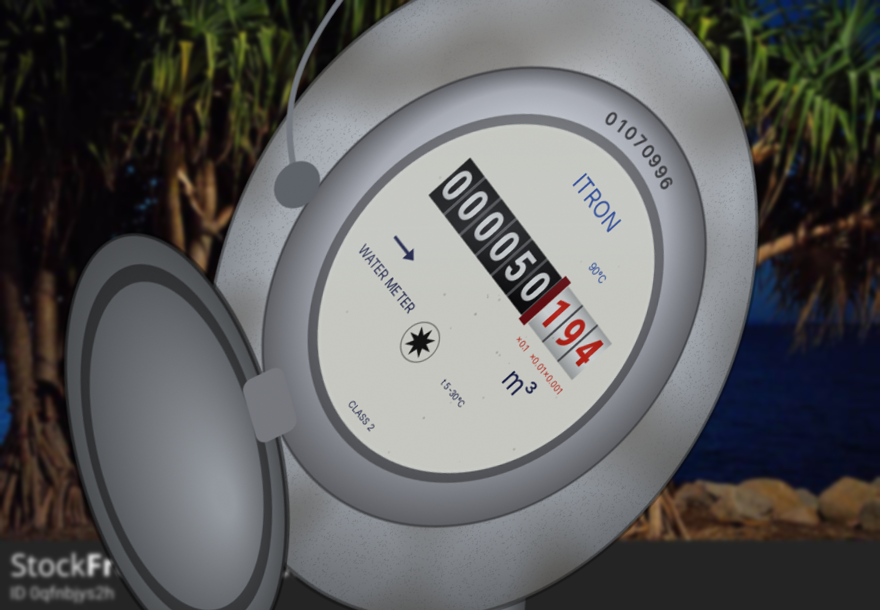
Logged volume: 50.194 m³
